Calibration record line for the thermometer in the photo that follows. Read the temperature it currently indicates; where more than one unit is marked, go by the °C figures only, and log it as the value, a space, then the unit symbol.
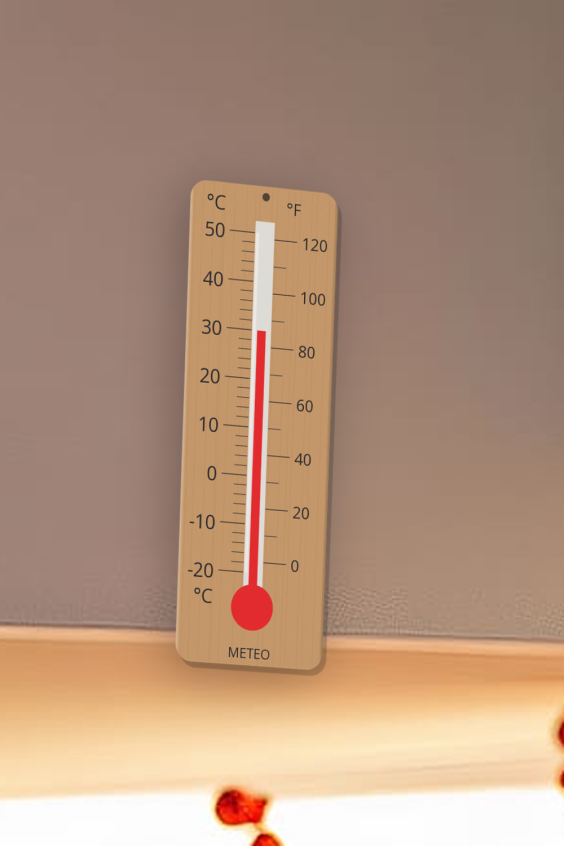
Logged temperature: 30 °C
